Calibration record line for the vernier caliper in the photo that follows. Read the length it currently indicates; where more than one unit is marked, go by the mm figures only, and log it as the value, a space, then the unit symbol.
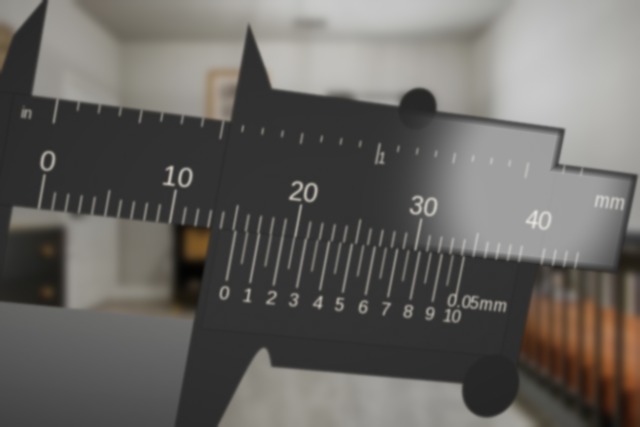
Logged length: 15.2 mm
